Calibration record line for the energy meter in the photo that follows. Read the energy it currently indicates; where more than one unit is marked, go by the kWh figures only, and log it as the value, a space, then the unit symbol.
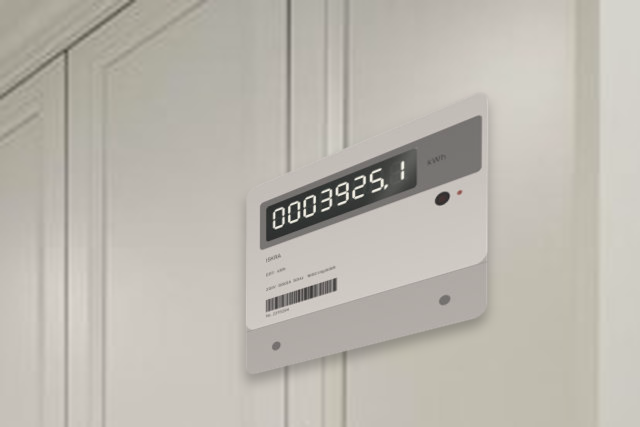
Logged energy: 3925.1 kWh
